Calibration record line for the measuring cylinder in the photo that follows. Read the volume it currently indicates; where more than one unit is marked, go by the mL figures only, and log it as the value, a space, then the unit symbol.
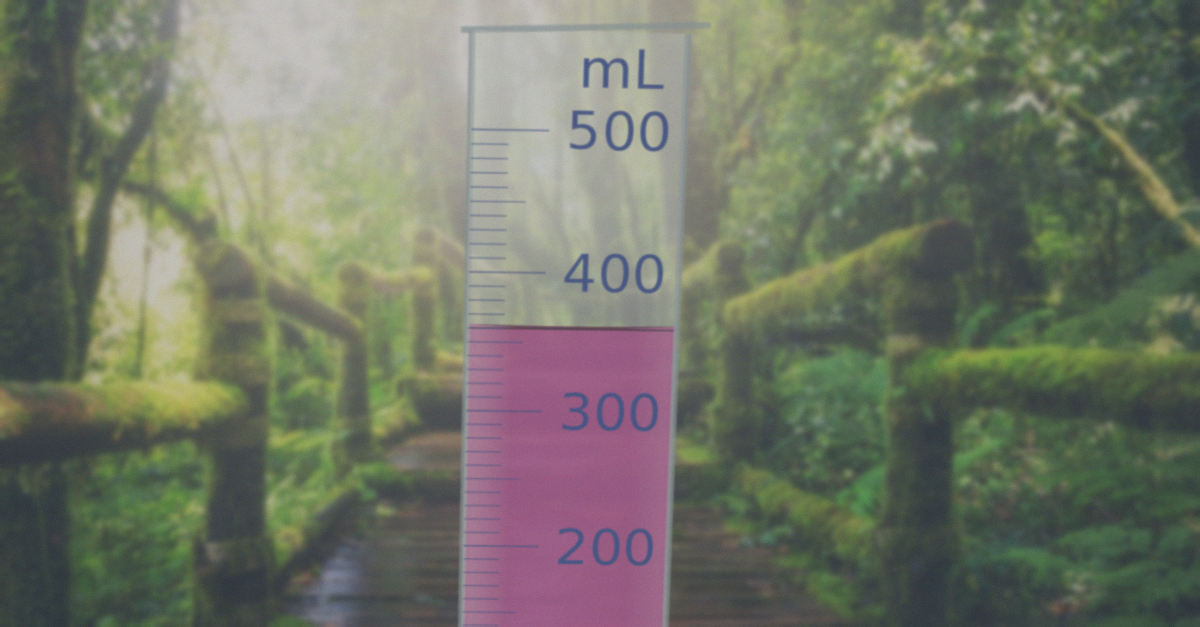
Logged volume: 360 mL
